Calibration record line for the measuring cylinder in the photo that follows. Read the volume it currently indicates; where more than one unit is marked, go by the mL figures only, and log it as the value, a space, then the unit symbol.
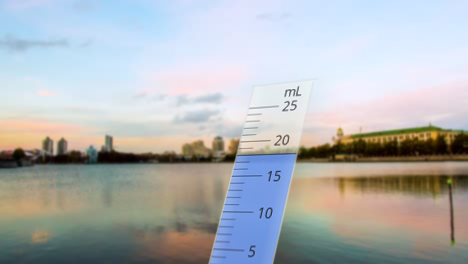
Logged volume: 18 mL
